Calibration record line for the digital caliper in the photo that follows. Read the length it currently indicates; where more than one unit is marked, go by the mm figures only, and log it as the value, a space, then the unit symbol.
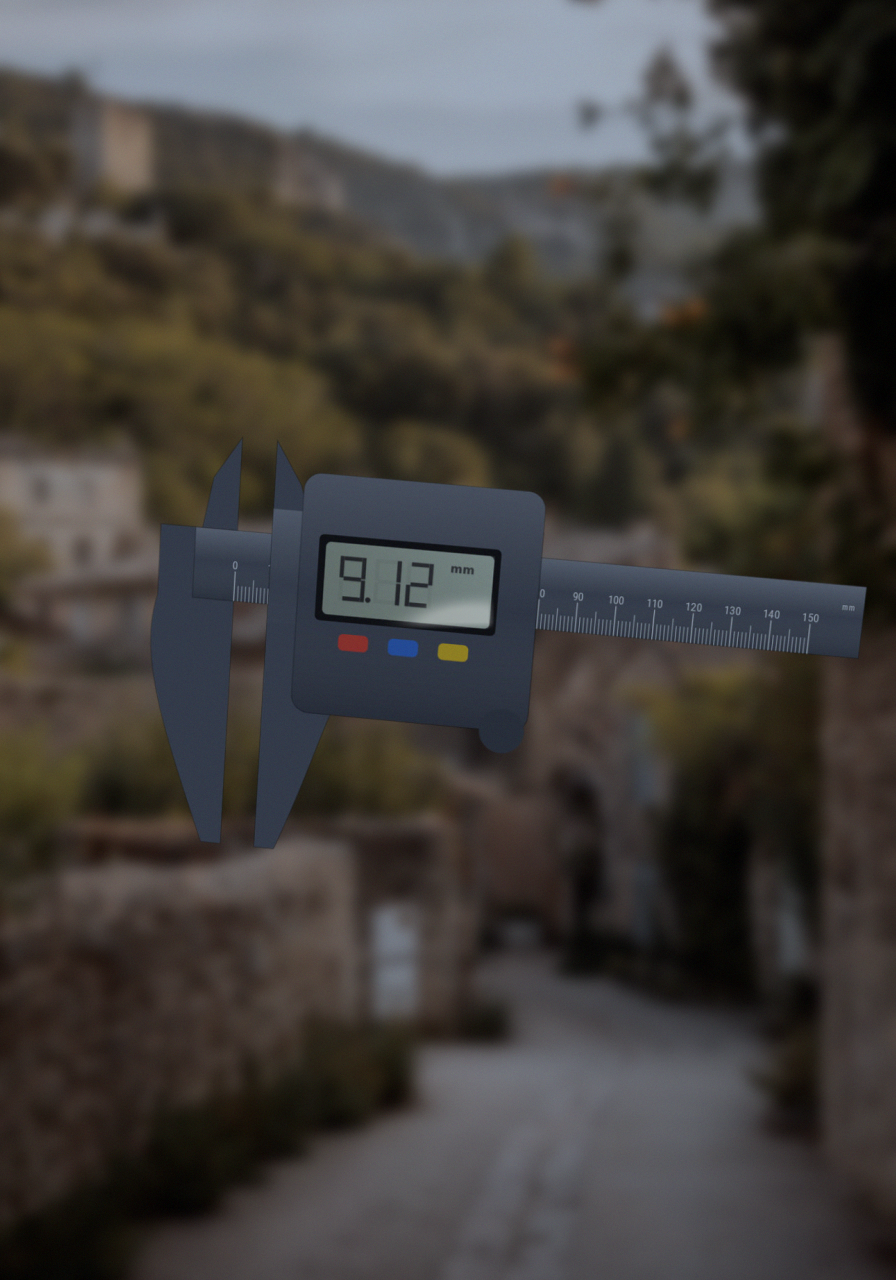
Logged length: 9.12 mm
